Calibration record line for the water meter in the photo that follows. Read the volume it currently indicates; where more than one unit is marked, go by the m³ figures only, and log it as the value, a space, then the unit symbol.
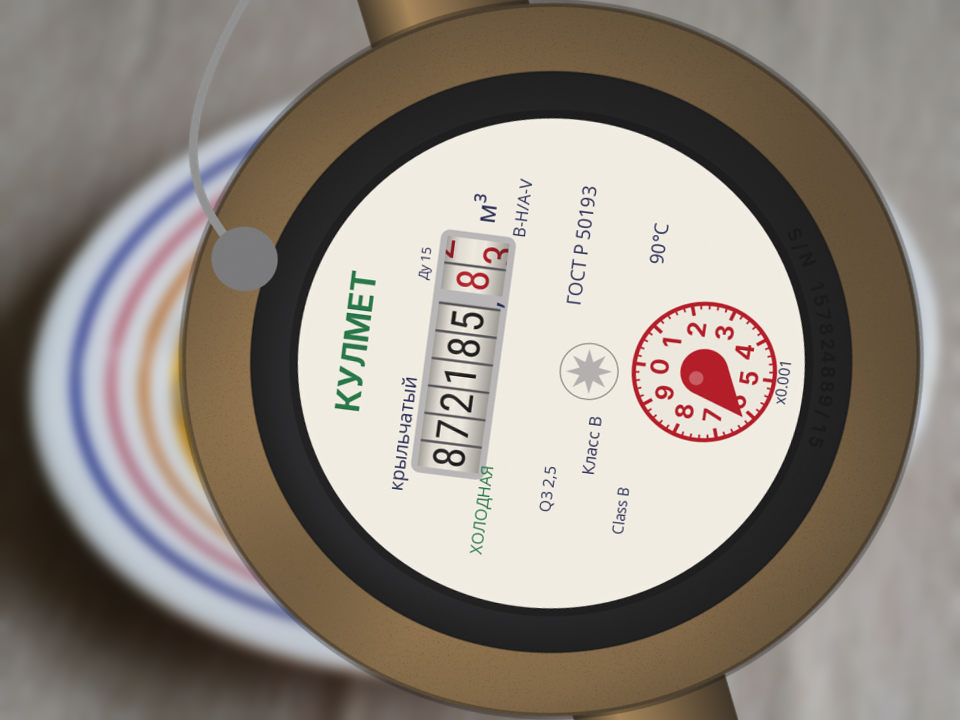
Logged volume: 872185.826 m³
